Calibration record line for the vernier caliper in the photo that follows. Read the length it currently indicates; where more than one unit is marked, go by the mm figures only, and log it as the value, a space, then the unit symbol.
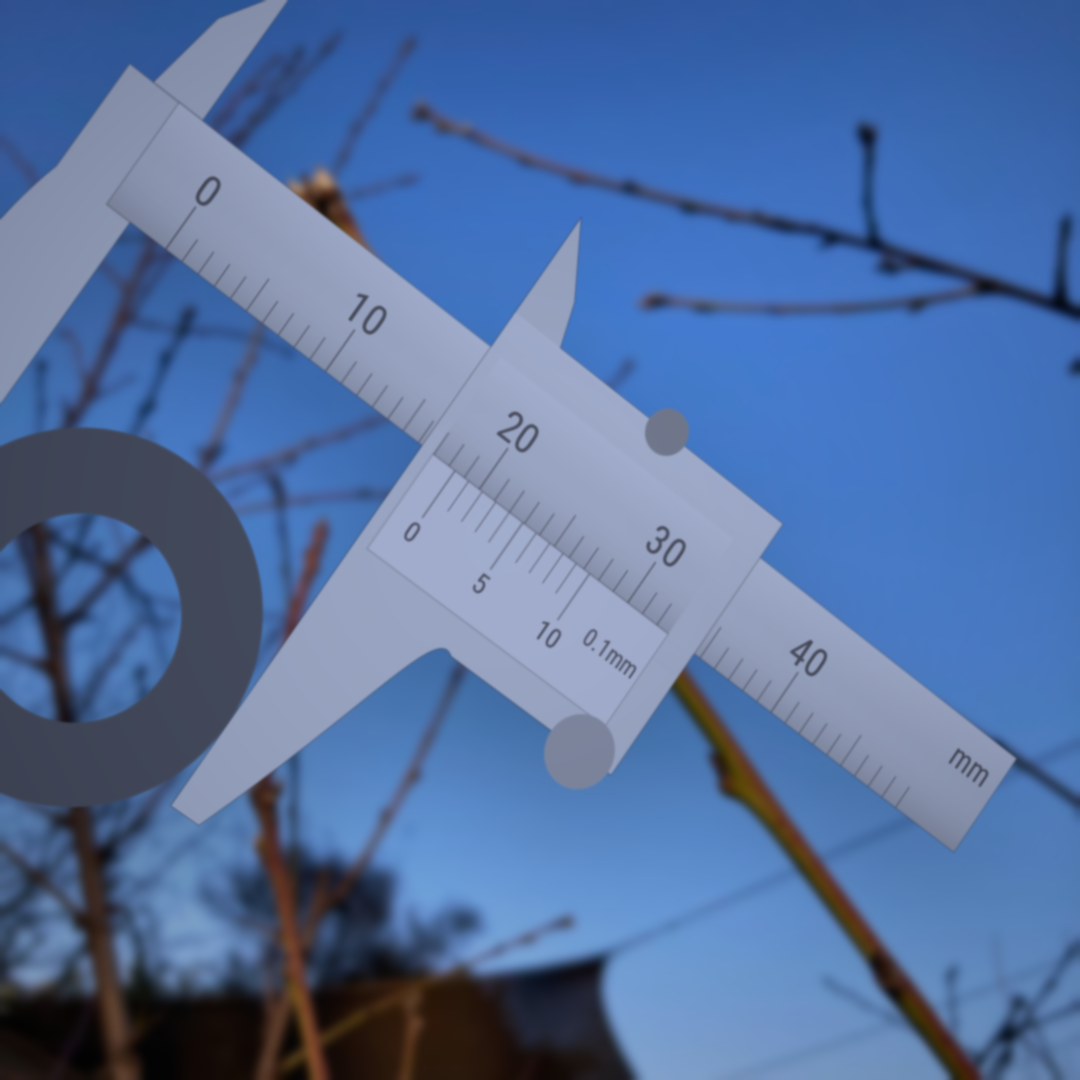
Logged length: 18.4 mm
